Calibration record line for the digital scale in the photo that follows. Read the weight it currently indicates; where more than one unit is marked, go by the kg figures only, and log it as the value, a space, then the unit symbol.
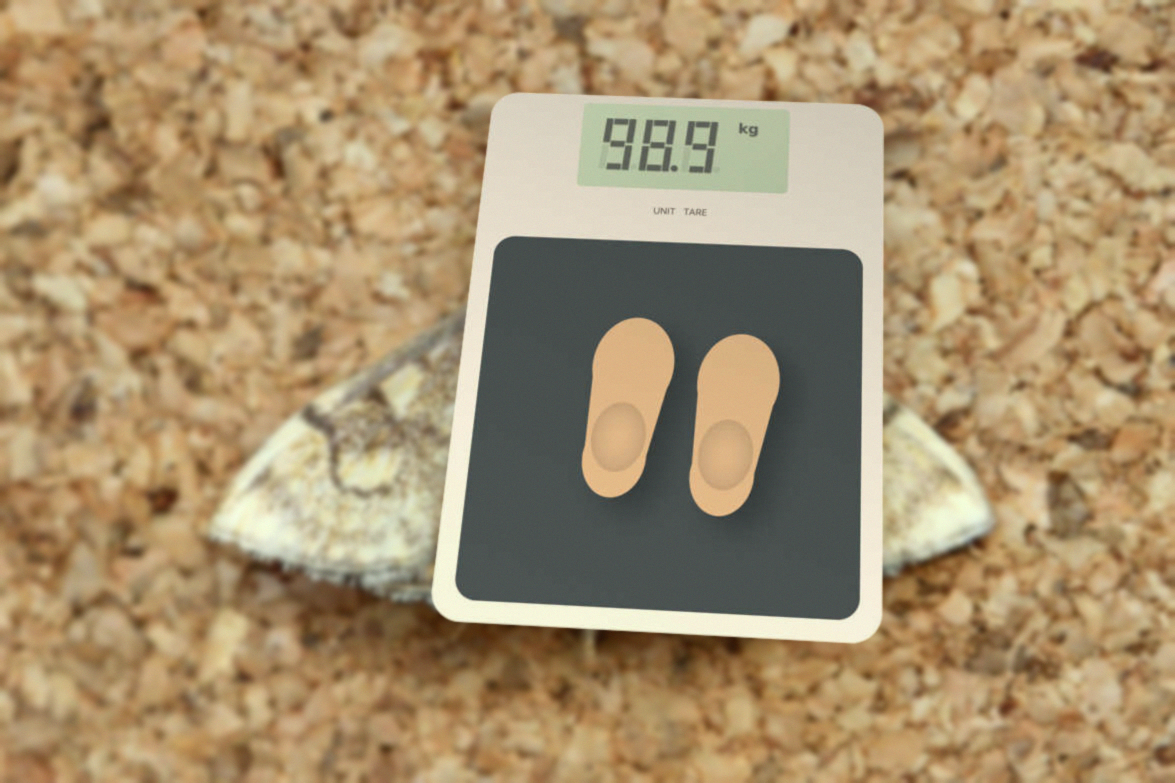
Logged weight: 98.9 kg
